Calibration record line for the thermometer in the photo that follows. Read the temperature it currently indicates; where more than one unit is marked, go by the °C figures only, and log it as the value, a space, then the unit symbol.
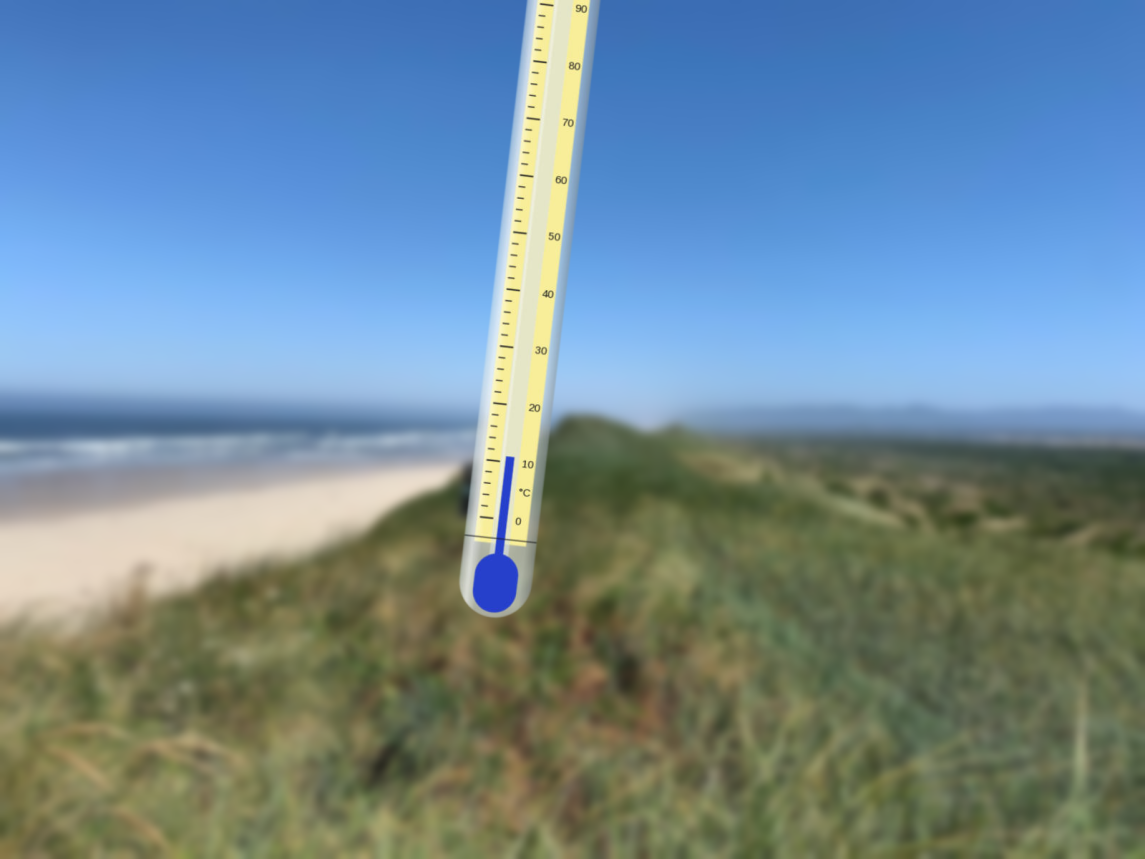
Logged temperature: 11 °C
